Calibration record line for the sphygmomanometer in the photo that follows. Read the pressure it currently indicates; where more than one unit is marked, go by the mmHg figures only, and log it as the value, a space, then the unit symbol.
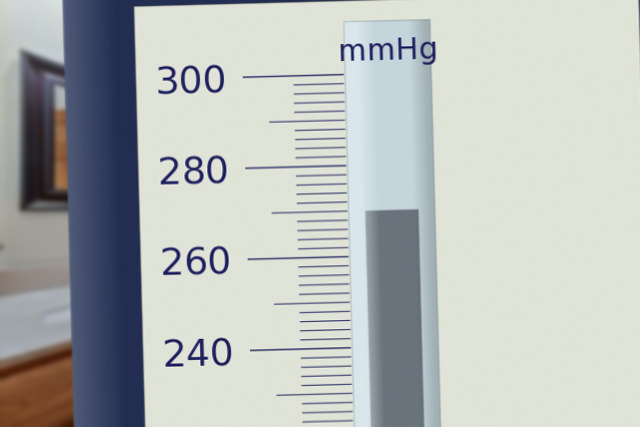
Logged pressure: 270 mmHg
